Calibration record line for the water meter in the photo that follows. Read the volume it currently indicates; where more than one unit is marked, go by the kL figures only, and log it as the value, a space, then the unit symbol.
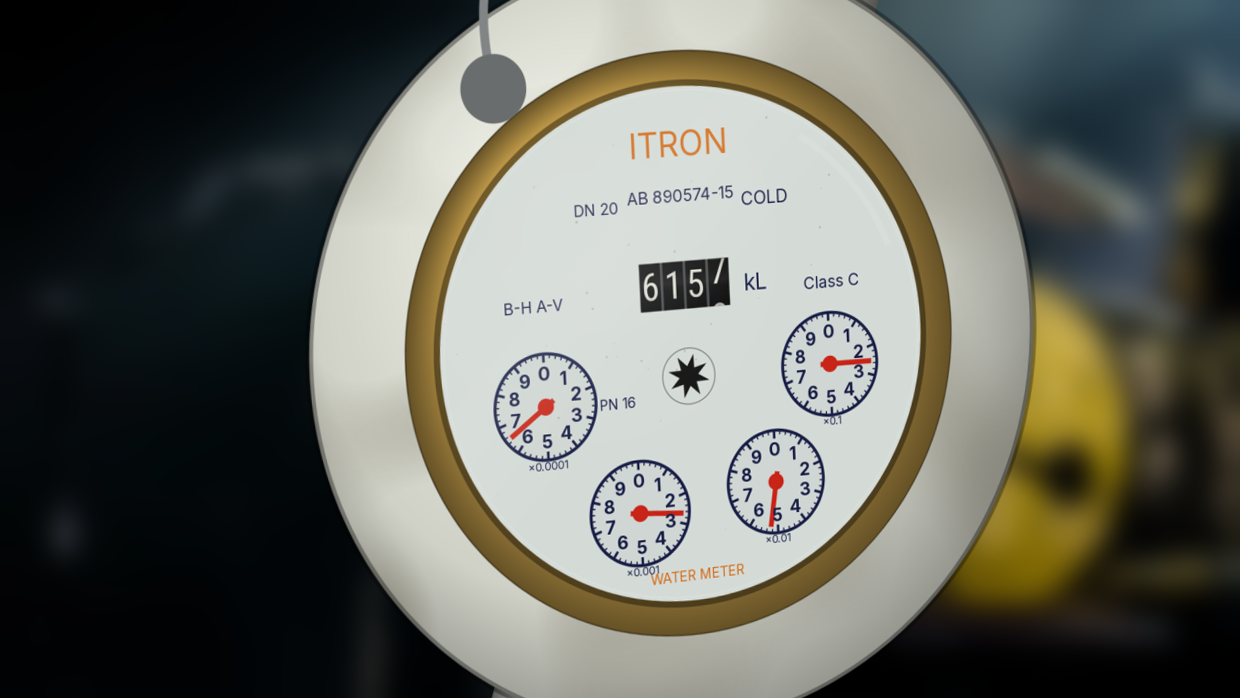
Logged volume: 6157.2526 kL
